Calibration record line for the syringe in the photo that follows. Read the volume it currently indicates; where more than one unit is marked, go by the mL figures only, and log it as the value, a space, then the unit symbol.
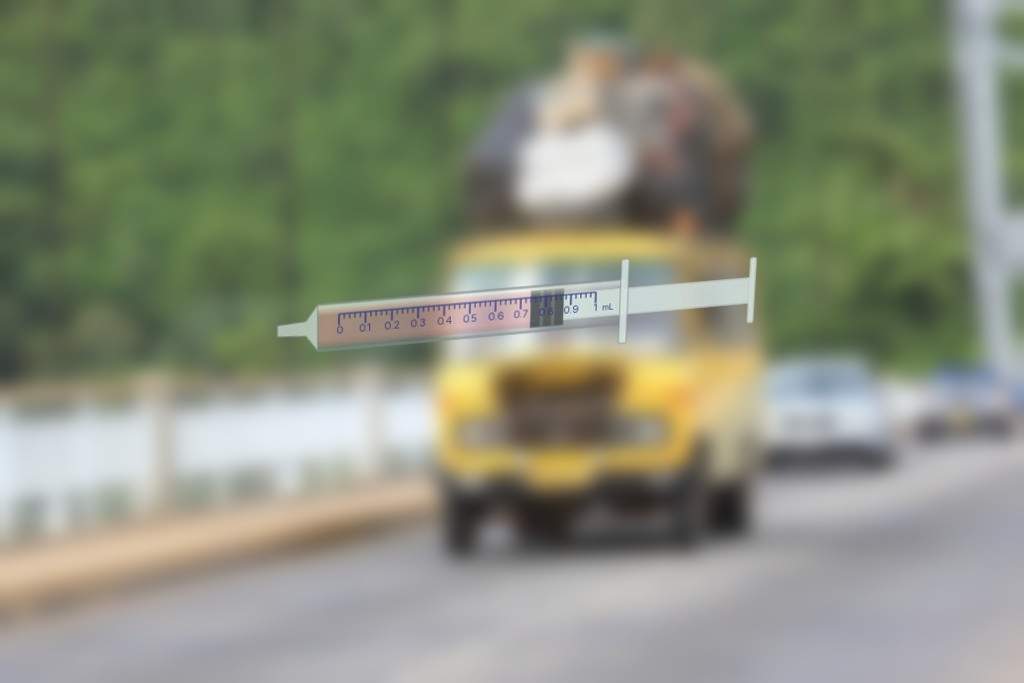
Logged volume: 0.74 mL
